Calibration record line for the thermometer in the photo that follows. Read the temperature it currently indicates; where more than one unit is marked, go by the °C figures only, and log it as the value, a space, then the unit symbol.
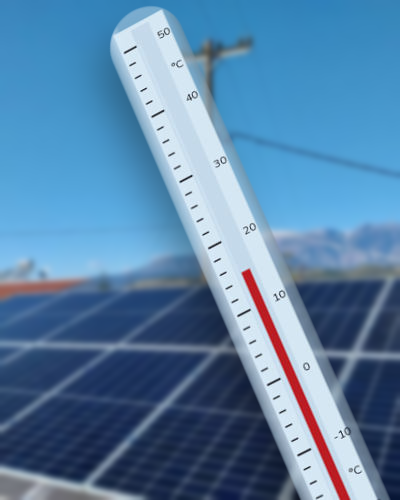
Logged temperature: 15 °C
